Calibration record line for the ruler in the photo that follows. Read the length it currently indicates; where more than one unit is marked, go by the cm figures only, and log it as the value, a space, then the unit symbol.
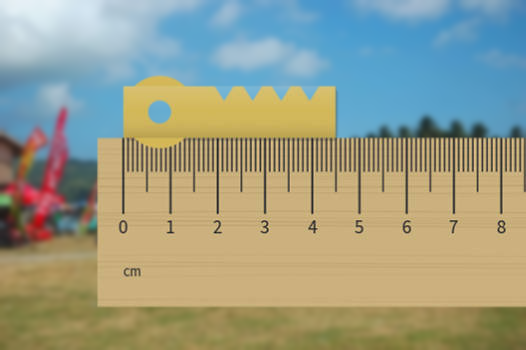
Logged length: 4.5 cm
